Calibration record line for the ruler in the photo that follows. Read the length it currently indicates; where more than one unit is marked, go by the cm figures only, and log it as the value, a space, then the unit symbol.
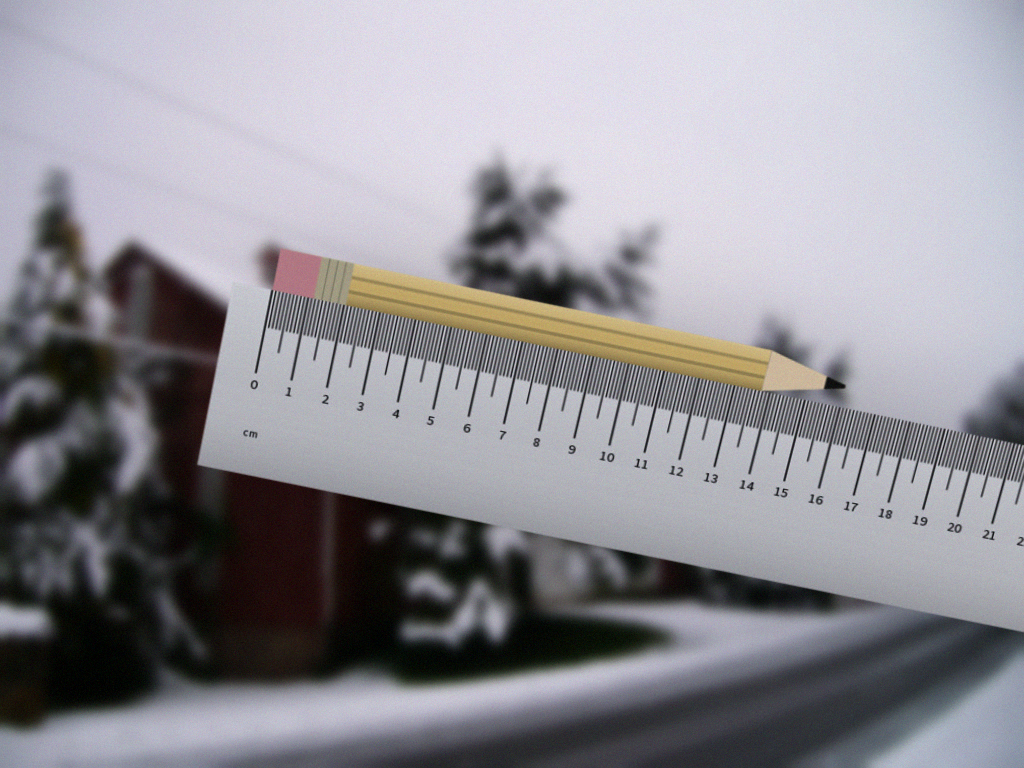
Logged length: 16 cm
